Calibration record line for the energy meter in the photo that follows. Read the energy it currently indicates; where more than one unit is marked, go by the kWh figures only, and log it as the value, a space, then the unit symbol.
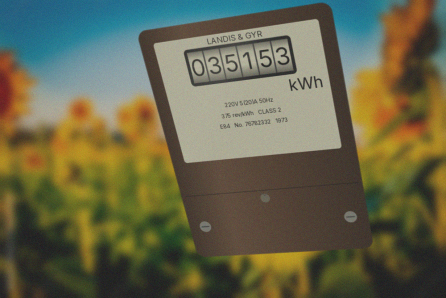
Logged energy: 35153 kWh
